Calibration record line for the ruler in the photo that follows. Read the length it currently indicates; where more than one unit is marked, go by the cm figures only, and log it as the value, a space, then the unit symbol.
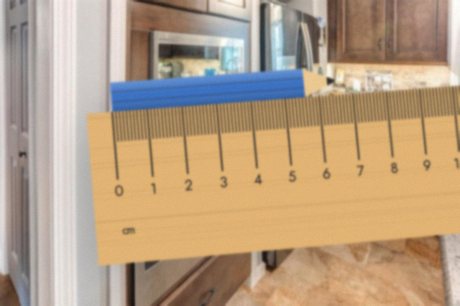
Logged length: 6.5 cm
